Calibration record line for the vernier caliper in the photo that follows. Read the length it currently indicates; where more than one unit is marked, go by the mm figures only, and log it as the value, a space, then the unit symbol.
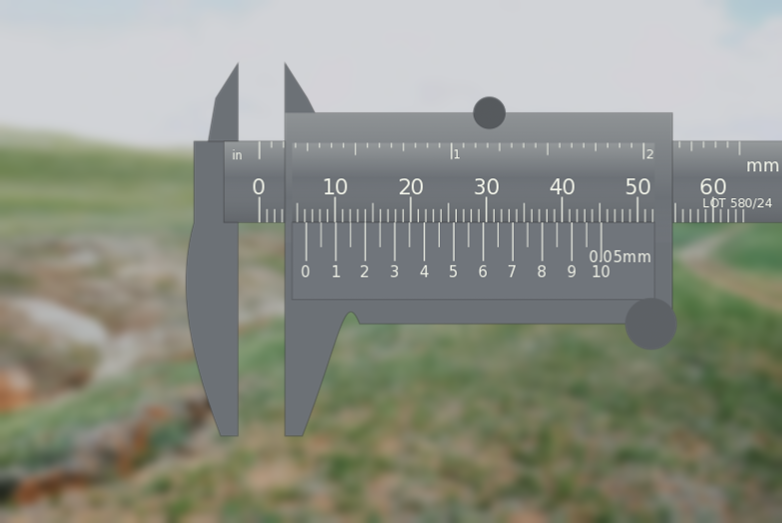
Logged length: 6.2 mm
